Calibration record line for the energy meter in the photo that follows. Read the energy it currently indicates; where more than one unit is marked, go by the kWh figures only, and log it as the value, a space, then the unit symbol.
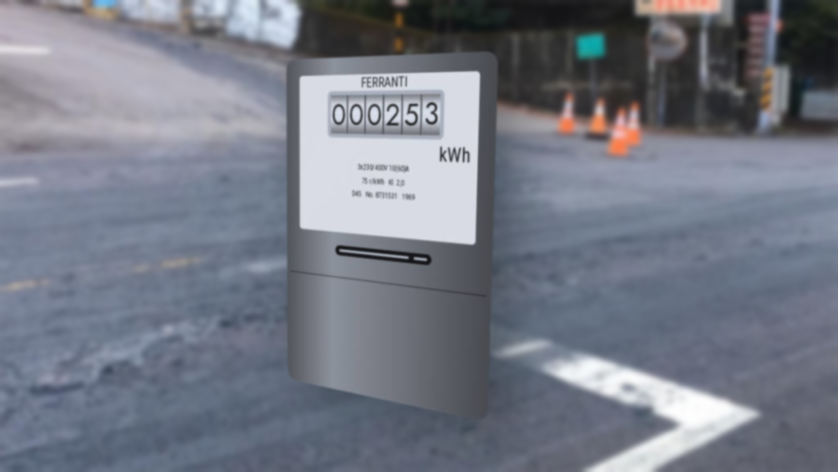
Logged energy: 253 kWh
